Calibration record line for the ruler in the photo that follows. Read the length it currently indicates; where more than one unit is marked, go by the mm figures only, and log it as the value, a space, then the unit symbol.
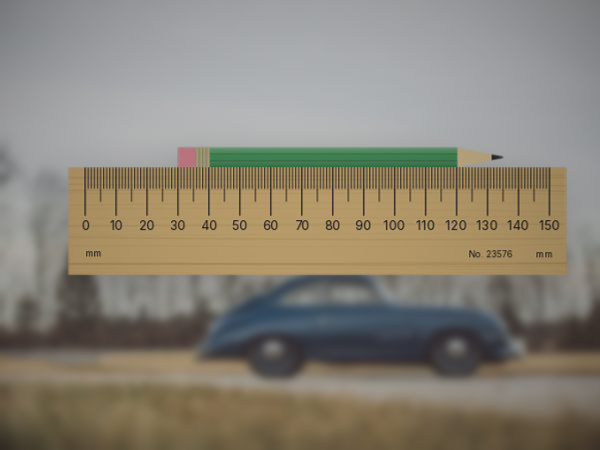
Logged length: 105 mm
